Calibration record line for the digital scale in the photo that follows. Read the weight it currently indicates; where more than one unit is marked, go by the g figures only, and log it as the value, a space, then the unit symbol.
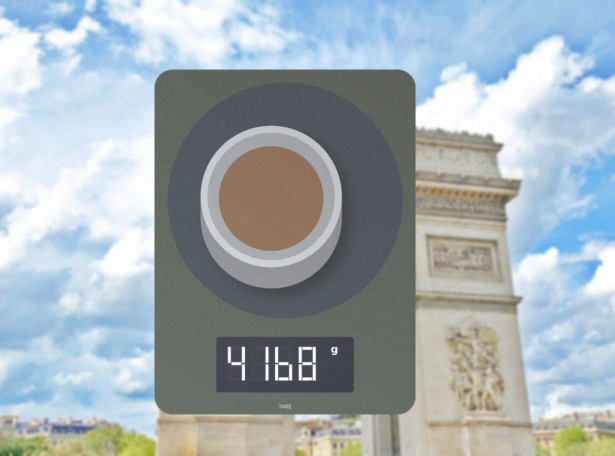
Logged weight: 4168 g
